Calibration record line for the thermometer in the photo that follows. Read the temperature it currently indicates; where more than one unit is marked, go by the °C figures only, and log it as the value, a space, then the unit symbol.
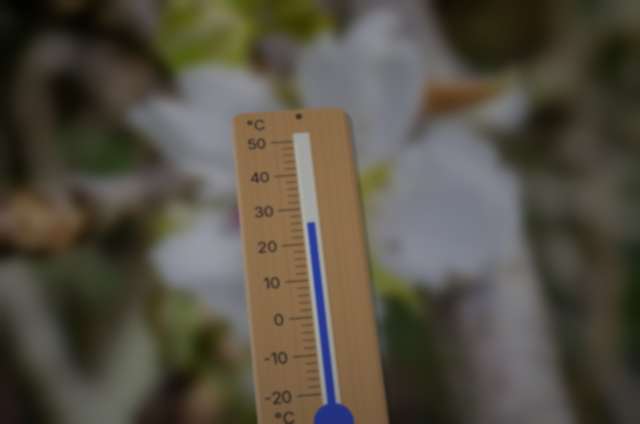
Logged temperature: 26 °C
